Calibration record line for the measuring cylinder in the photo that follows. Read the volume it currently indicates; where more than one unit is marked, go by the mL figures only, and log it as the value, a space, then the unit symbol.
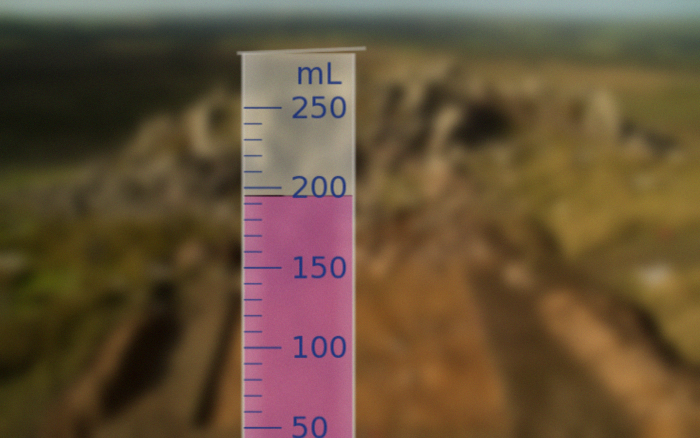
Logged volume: 195 mL
